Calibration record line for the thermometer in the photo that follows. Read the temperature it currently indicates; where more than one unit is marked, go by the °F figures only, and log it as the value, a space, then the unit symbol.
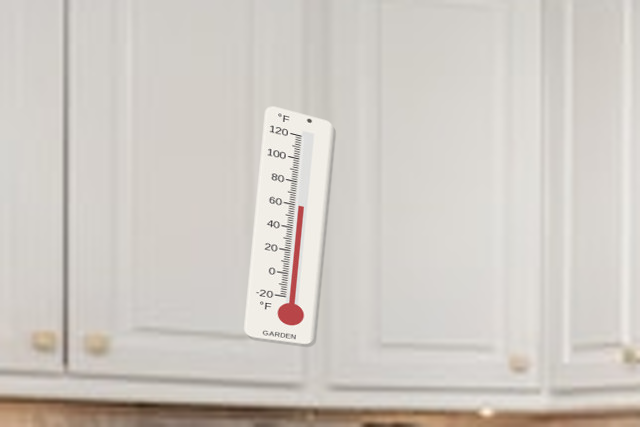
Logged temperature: 60 °F
